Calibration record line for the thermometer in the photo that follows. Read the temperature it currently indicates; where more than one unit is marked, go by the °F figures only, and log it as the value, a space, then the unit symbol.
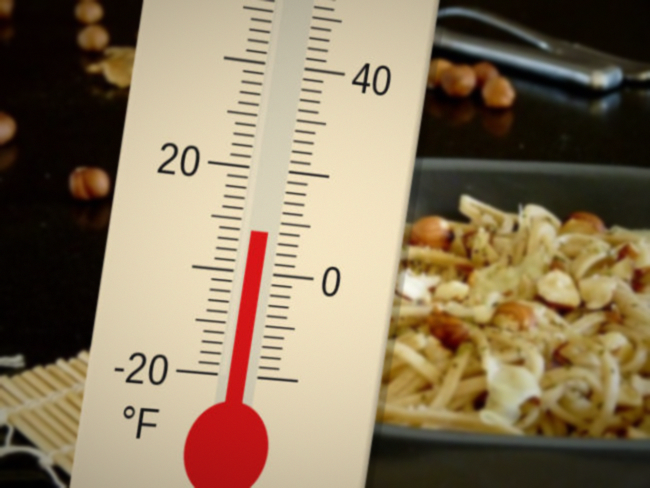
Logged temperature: 8 °F
